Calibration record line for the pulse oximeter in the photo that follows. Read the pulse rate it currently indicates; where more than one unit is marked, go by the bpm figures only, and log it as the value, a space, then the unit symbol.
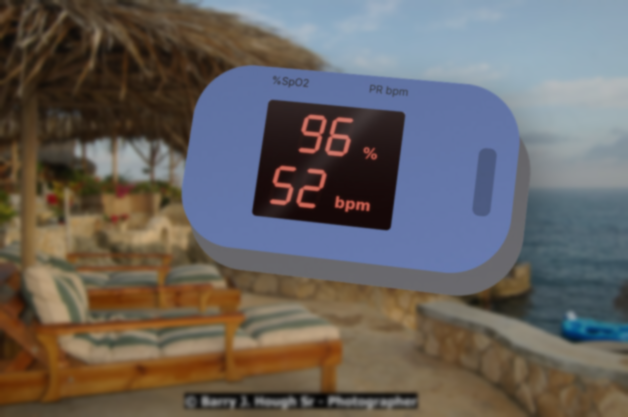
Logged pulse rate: 52 bpm
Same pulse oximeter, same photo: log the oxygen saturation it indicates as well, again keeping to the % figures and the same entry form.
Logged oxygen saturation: 96 %
